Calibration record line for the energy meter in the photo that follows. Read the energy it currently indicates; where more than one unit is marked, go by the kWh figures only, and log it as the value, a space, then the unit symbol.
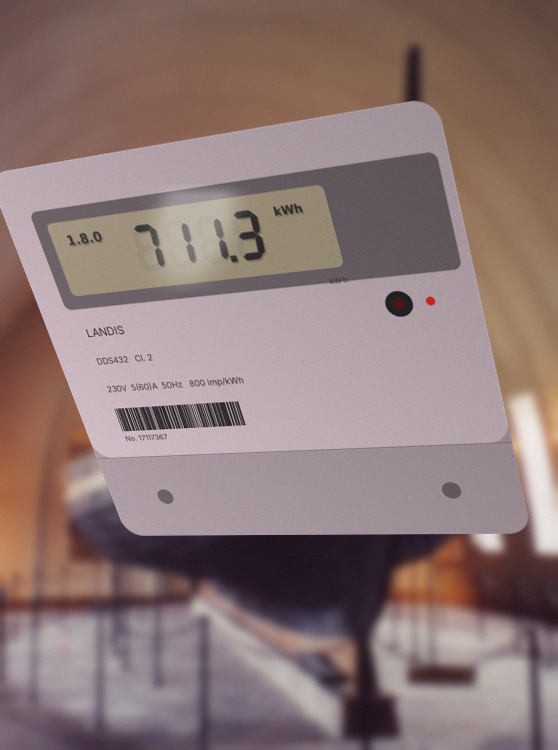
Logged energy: 711.3 kWh
